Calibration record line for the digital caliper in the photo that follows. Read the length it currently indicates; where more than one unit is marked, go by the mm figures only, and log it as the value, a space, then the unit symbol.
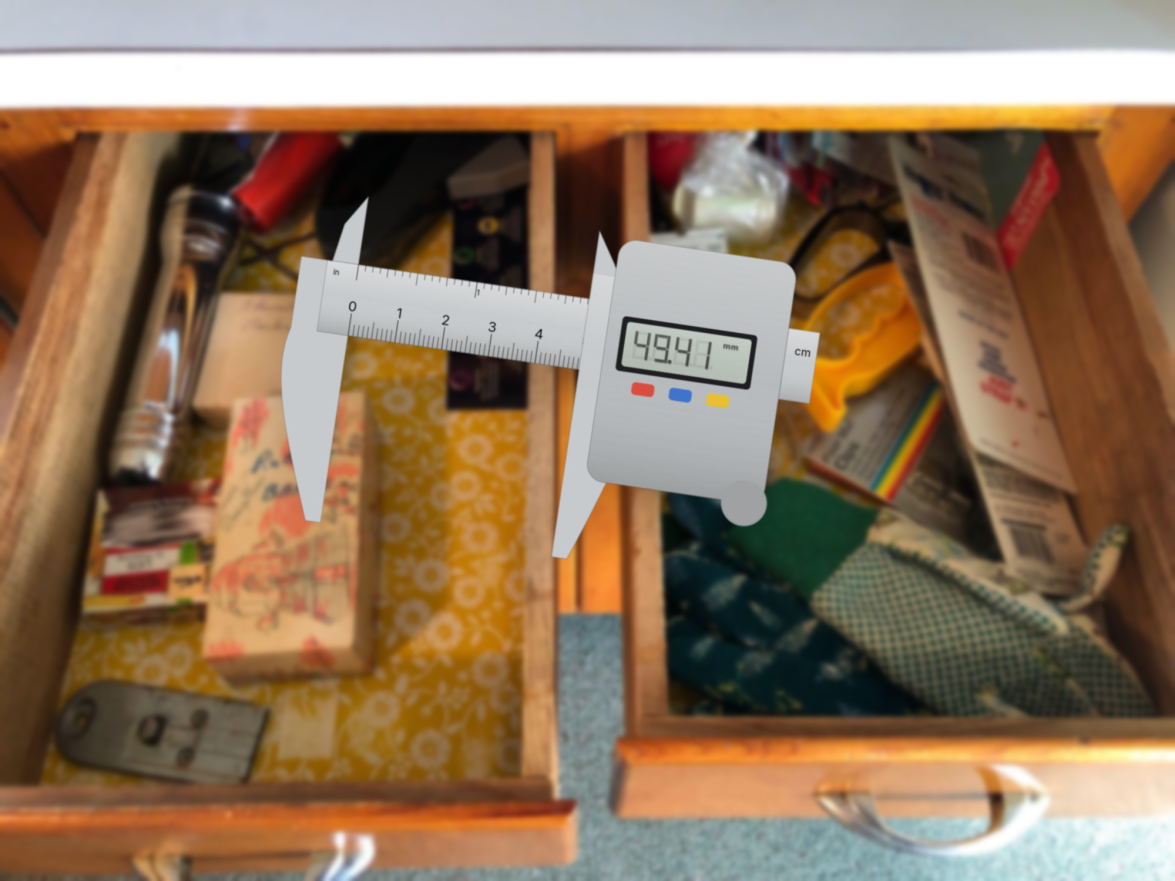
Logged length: 49.41 mm
